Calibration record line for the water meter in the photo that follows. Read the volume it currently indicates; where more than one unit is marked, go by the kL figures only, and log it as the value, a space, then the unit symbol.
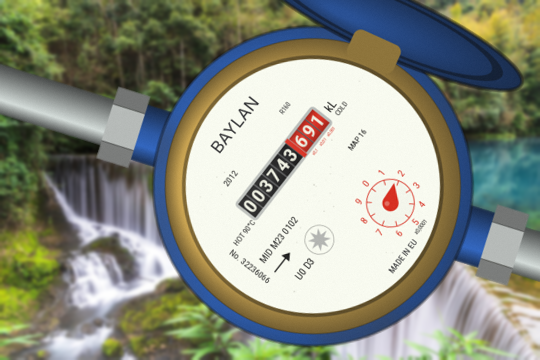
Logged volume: 3743.6911 kL
